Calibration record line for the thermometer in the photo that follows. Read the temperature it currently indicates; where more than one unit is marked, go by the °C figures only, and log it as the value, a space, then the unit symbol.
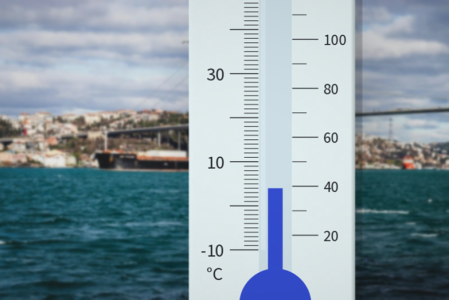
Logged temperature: 4 °C
